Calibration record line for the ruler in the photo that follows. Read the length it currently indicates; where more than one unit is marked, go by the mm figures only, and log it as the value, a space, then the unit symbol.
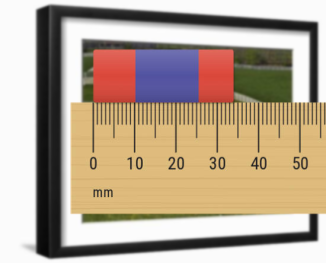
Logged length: 34 mm
